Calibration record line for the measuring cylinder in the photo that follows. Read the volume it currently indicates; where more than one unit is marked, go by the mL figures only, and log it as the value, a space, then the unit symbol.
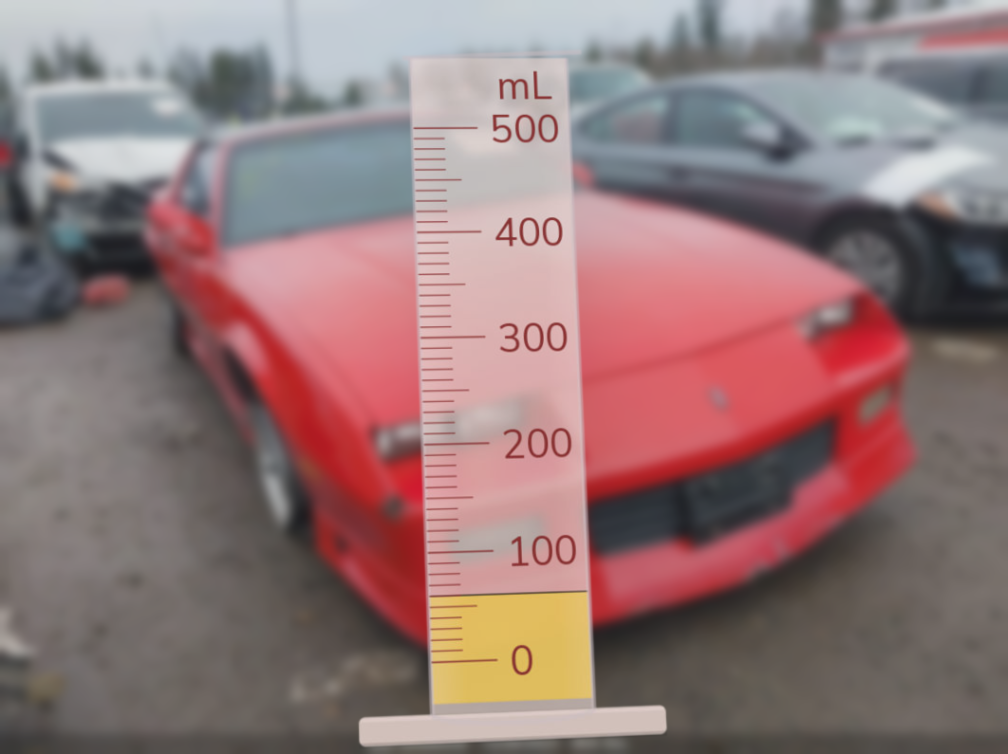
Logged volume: 60 mL
